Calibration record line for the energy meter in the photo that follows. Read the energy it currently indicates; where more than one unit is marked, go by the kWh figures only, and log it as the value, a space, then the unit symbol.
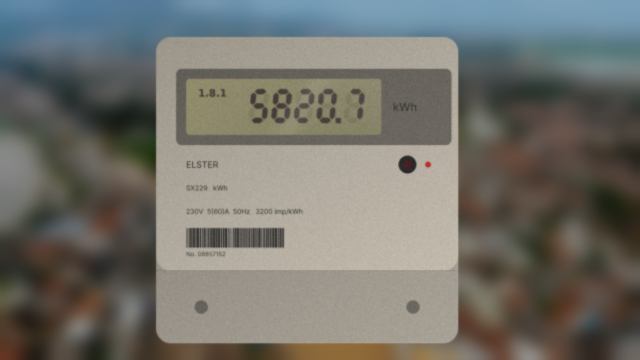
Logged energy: 5820.7 kWh
